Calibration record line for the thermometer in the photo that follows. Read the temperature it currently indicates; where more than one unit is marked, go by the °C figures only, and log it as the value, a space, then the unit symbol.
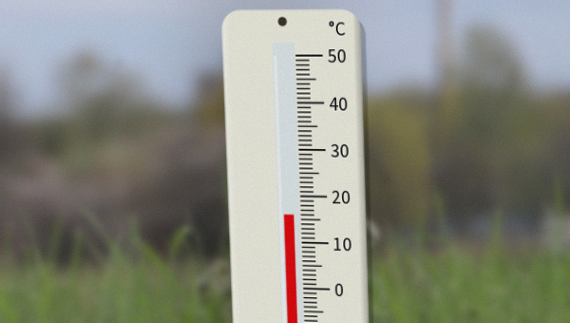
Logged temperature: 16 °C
